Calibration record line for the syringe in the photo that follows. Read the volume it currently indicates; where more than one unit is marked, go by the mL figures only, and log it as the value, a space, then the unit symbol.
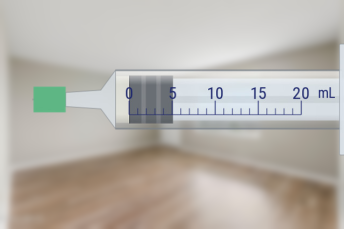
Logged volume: 0 mL
